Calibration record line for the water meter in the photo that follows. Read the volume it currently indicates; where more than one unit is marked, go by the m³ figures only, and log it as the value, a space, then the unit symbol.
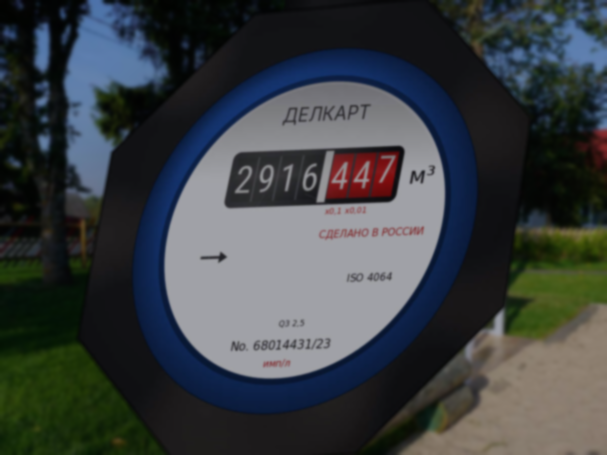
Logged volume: 2916.447 m³
